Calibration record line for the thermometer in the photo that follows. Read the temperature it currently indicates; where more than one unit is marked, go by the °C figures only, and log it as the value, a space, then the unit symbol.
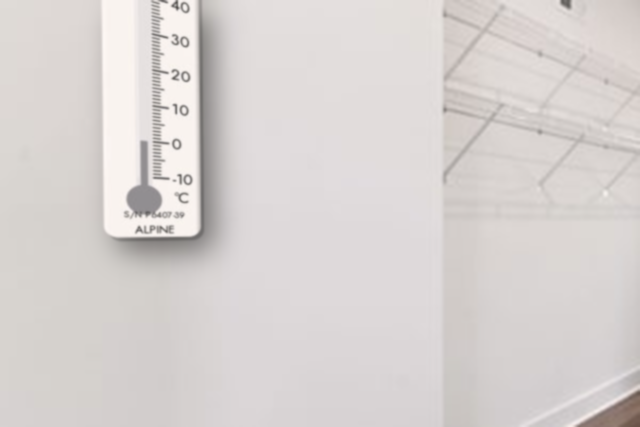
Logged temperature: 0 °C
